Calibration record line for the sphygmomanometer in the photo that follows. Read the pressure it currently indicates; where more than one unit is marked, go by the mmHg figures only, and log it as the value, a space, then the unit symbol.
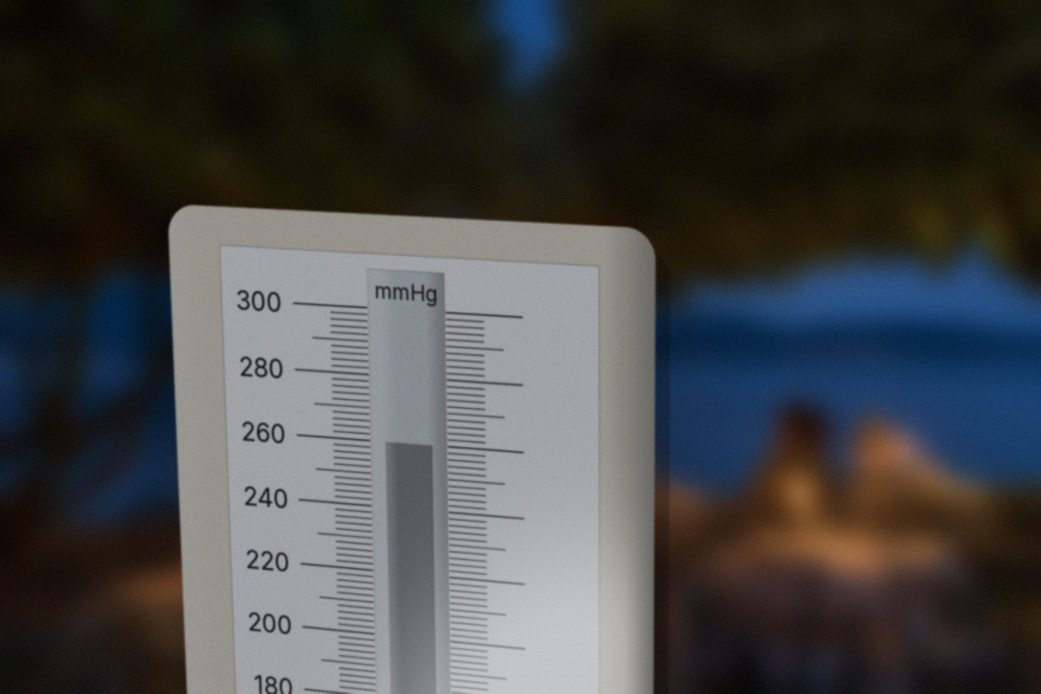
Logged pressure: 260 mmHg
